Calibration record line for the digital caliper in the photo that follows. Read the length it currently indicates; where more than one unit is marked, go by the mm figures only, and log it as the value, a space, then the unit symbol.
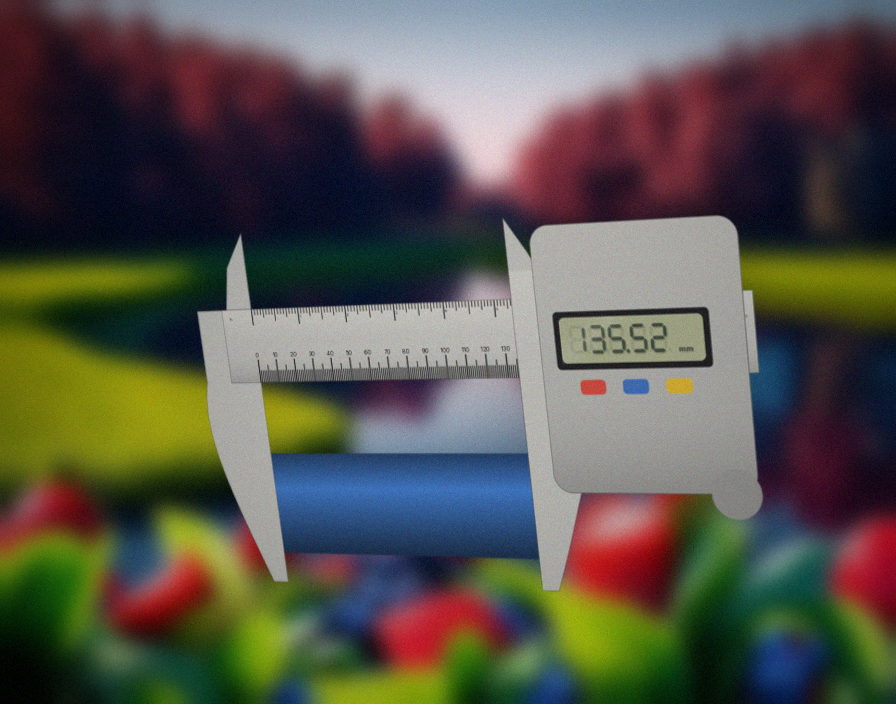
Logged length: 135.52 mm
